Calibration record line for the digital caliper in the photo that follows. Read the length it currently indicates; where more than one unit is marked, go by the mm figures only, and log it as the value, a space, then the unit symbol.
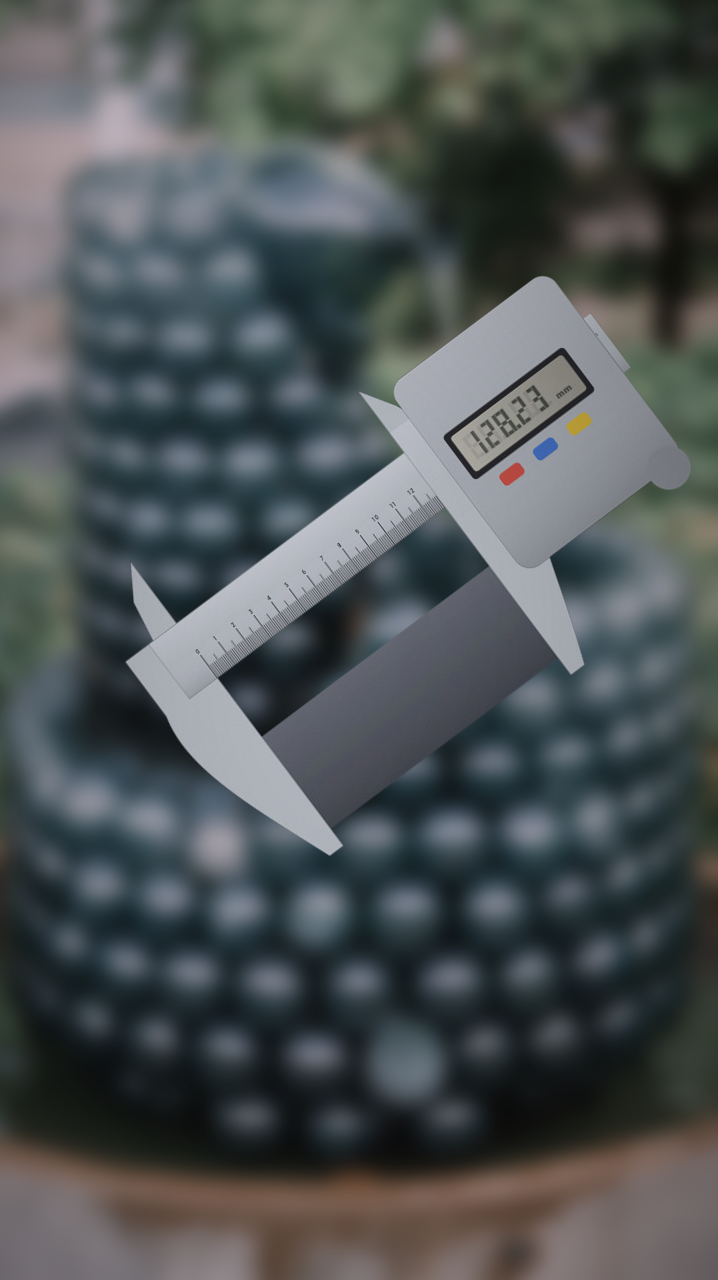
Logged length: 128.23 mm
